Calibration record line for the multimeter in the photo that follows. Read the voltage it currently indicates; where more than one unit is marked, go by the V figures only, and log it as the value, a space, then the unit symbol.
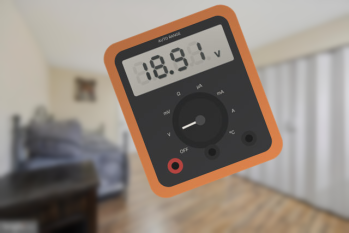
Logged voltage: 18.91 V
